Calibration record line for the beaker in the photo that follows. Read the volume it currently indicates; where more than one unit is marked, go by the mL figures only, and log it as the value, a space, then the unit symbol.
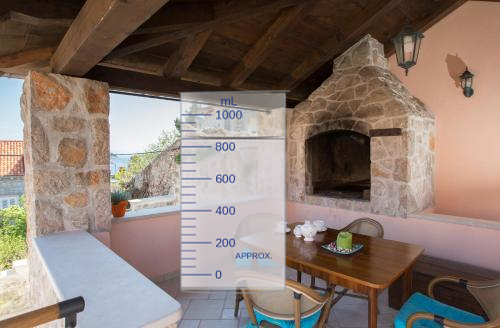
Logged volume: 850 mL
